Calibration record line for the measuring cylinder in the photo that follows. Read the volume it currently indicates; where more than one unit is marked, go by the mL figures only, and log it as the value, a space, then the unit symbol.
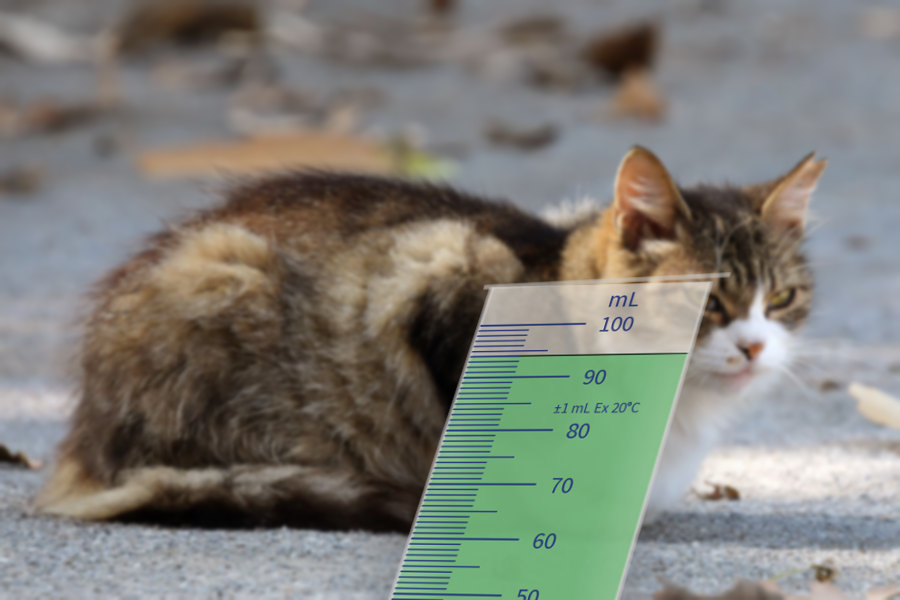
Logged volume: 94 mL
